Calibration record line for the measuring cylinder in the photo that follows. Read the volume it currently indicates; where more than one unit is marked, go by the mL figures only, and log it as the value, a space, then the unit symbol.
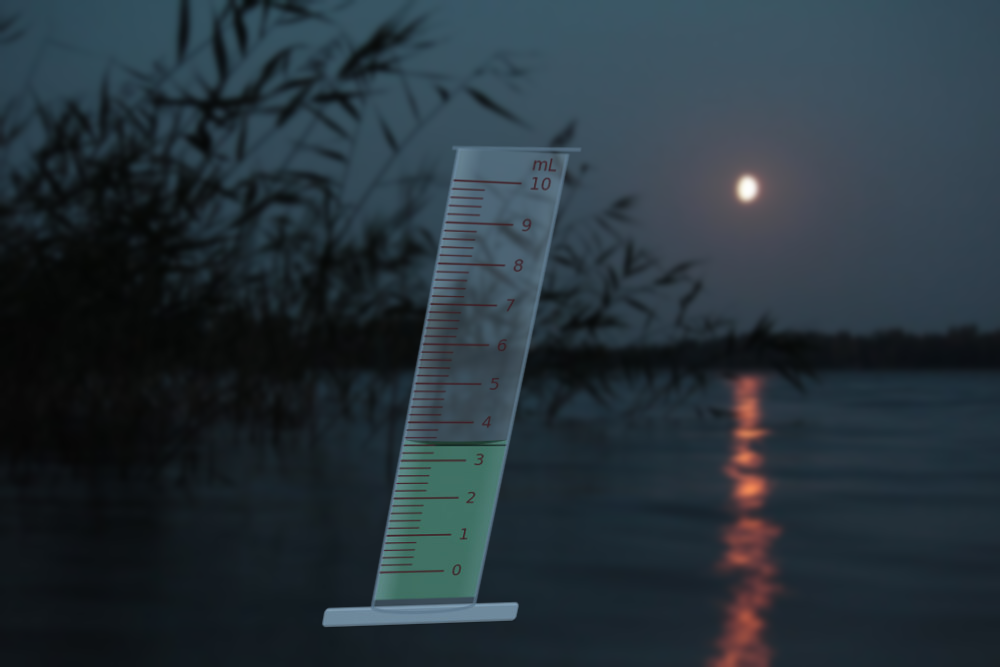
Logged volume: 3.4 mL
